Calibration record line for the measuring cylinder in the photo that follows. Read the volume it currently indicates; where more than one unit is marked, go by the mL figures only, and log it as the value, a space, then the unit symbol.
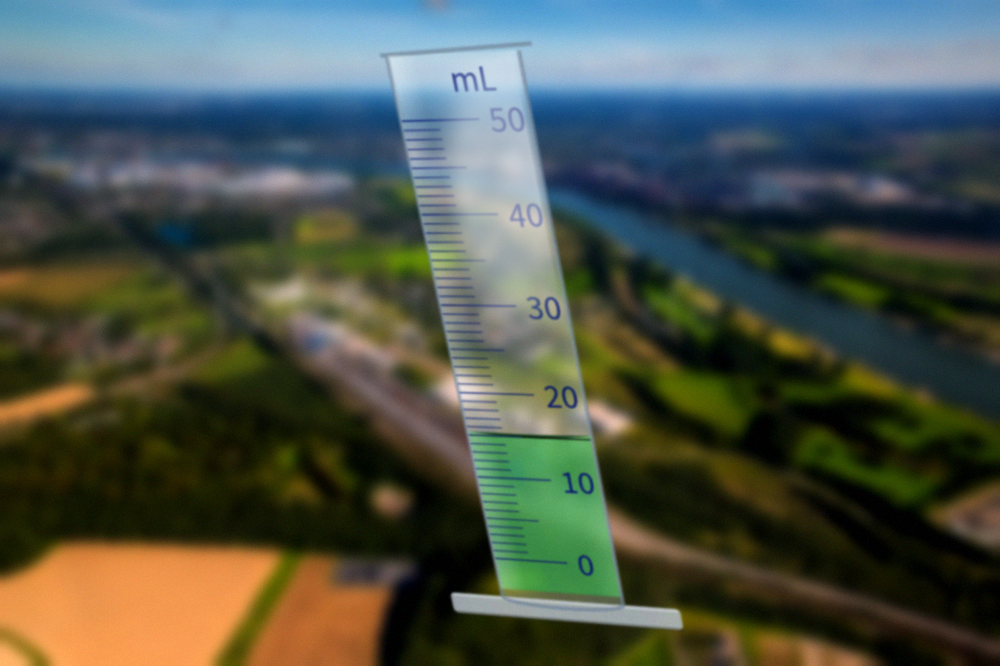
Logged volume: 15 mL
